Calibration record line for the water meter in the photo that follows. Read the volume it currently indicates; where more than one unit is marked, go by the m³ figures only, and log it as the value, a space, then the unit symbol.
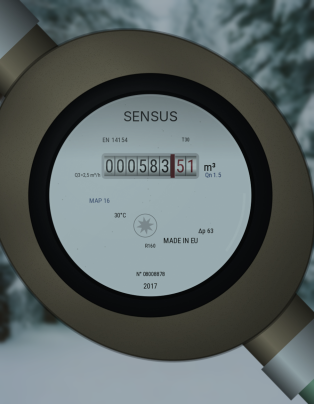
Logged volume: 583.51 m³
